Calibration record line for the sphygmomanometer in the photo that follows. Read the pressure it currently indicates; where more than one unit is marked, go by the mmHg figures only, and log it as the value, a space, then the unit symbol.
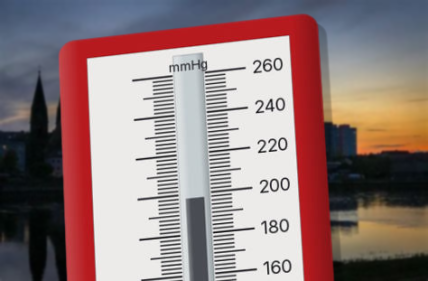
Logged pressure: 198 mmHg
